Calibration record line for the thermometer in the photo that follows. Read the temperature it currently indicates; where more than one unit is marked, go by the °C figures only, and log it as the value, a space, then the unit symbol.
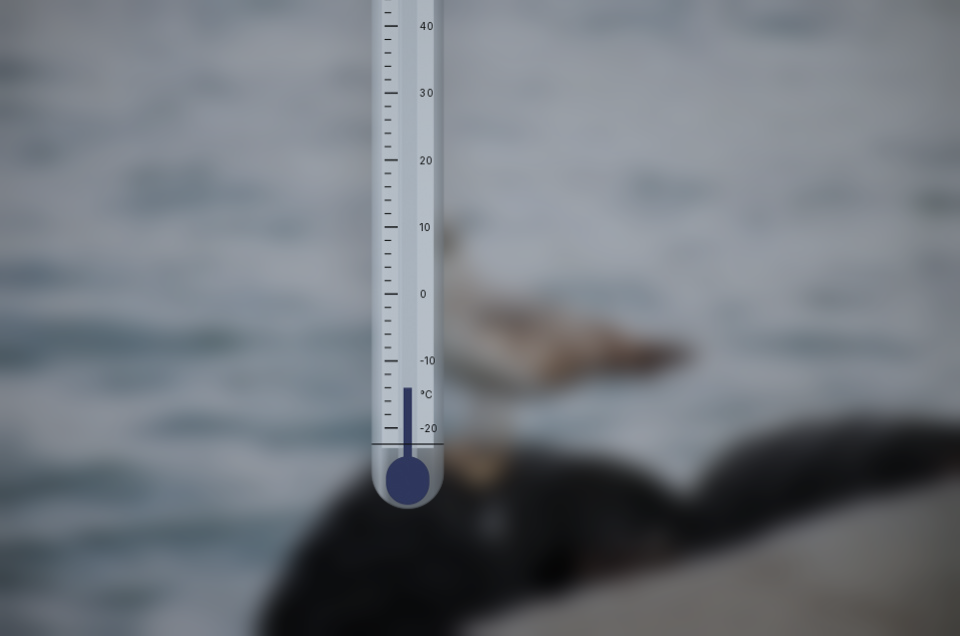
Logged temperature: -14 °C
